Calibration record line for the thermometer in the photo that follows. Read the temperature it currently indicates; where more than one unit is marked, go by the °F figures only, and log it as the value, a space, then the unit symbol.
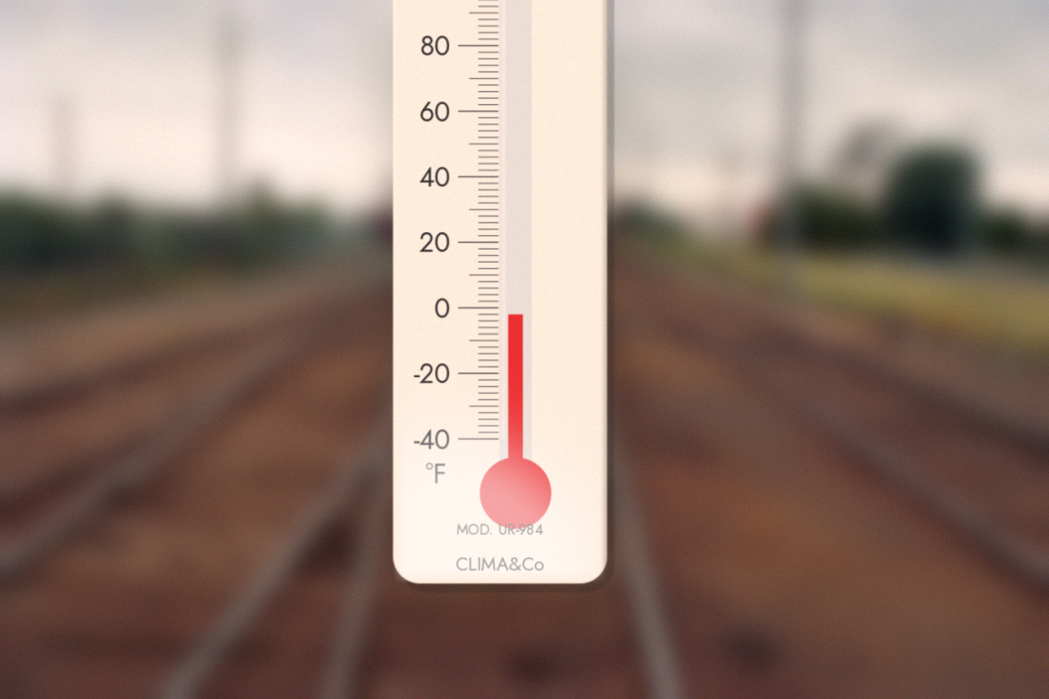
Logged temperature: -2 °F
